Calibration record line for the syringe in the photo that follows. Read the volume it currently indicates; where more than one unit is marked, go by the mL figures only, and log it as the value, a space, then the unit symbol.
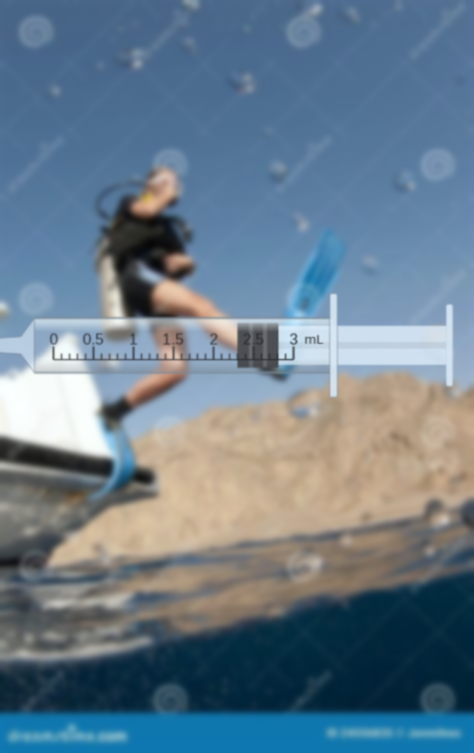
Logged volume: 2.3 mL
